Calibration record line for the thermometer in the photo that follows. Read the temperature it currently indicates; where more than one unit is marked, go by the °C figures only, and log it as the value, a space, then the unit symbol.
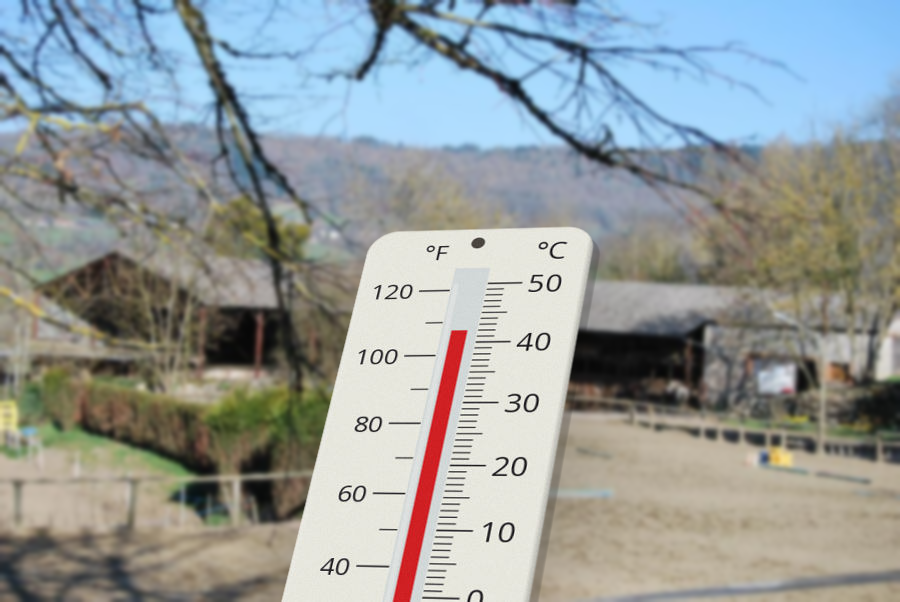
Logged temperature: 42 °C
